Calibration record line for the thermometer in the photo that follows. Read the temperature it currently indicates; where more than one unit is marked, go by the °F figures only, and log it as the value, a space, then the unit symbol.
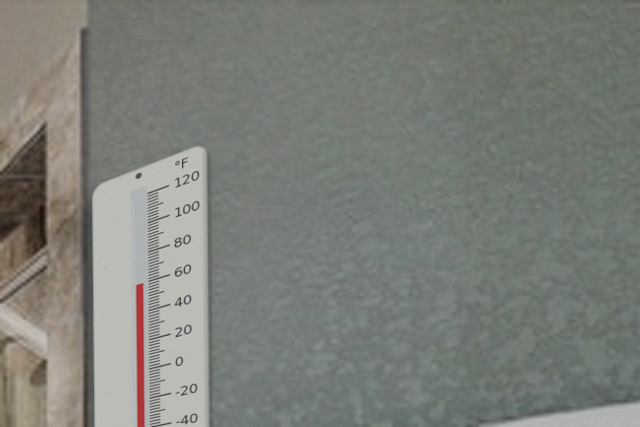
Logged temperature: 60 °F
